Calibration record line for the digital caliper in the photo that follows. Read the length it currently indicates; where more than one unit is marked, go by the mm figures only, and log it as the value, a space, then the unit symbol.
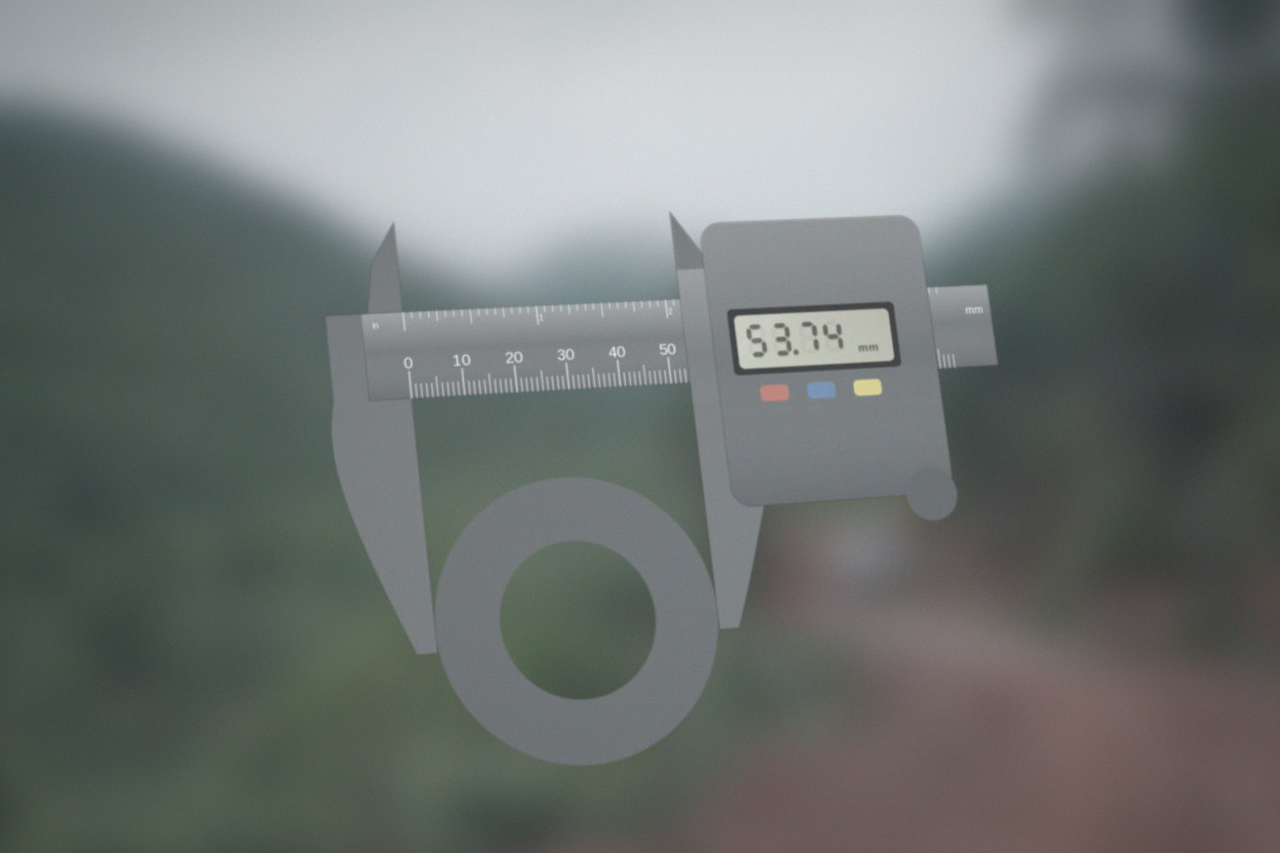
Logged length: 53.74 mm
